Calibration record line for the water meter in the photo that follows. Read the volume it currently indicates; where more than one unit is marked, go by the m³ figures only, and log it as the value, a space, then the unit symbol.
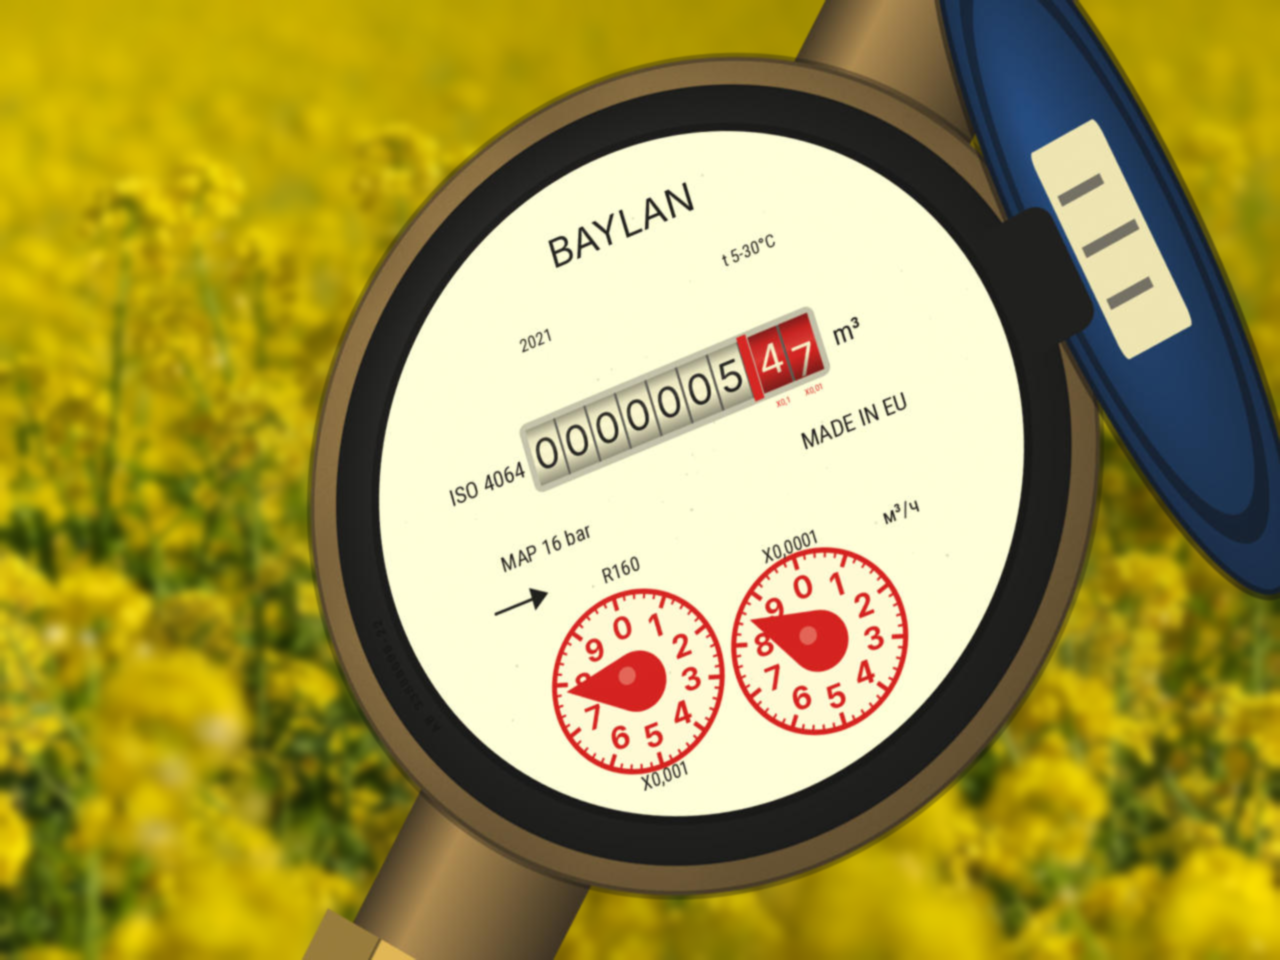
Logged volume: 5.4678 m³
